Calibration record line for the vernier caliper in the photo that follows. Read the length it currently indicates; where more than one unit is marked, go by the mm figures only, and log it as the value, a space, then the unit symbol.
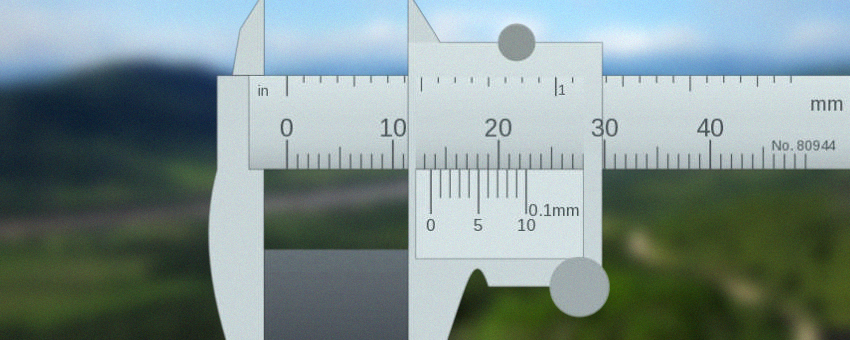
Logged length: 13.6 mm
